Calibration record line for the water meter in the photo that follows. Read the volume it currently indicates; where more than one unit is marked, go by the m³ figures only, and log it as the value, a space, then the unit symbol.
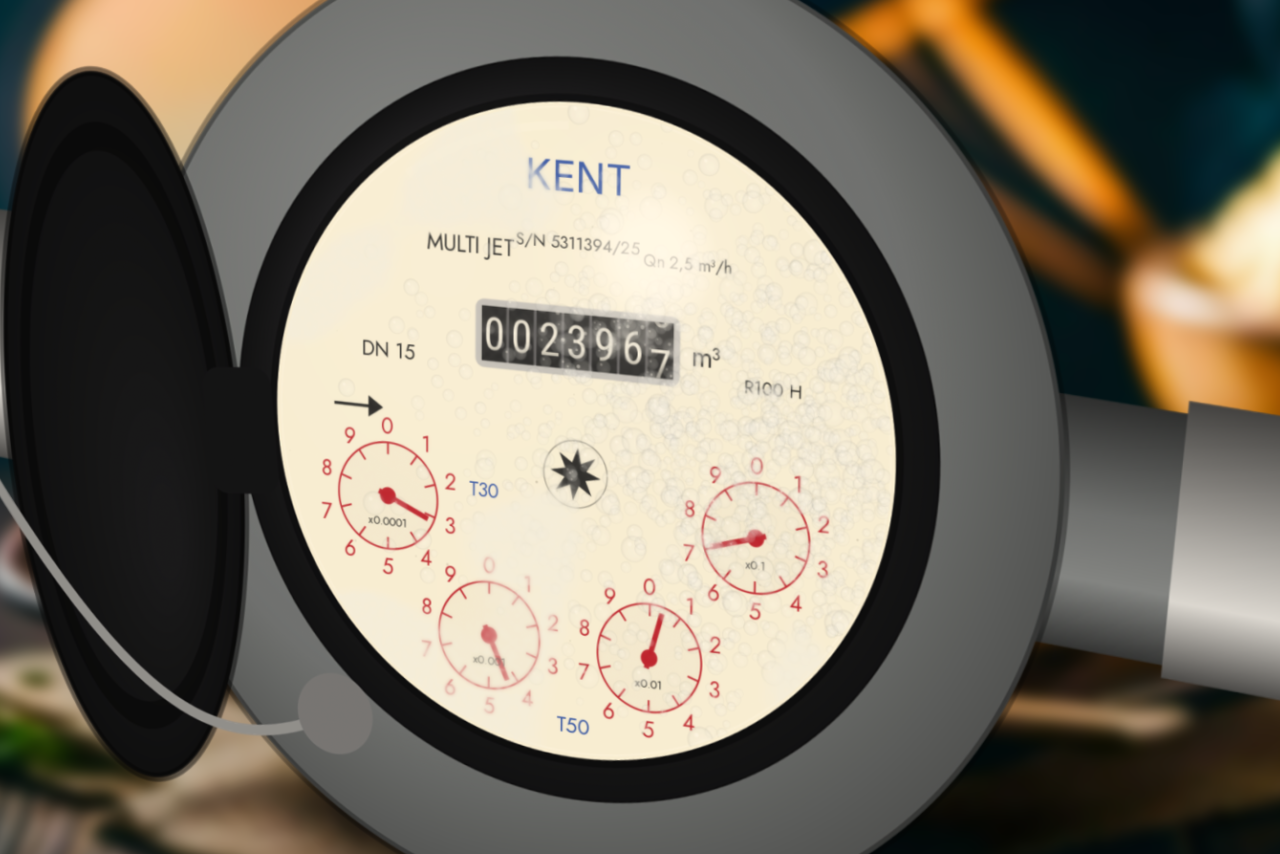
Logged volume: 23966.7043 m³
